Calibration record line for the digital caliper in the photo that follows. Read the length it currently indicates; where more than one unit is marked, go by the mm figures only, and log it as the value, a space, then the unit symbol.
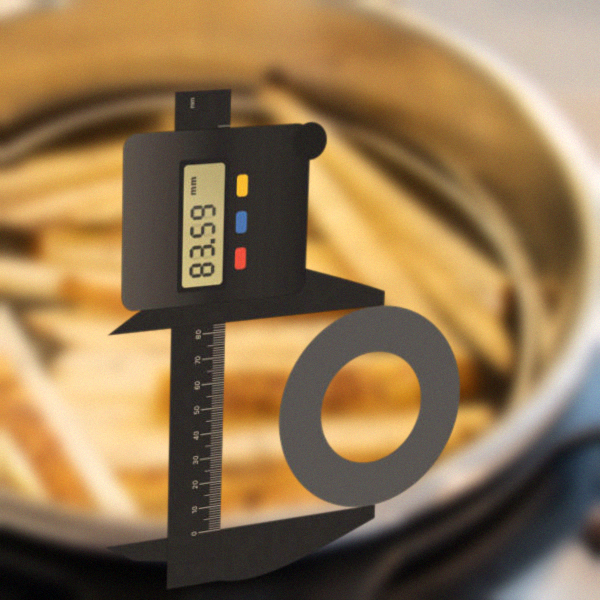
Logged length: 83.59 mm
